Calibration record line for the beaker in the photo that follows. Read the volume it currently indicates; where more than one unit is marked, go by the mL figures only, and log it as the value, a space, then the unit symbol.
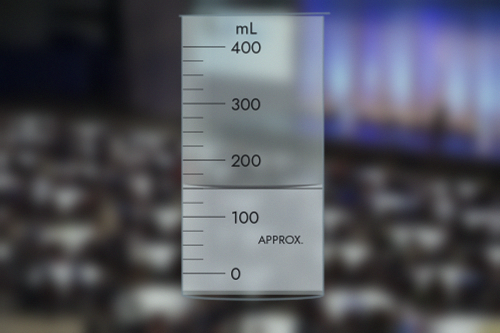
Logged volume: 150 mL
